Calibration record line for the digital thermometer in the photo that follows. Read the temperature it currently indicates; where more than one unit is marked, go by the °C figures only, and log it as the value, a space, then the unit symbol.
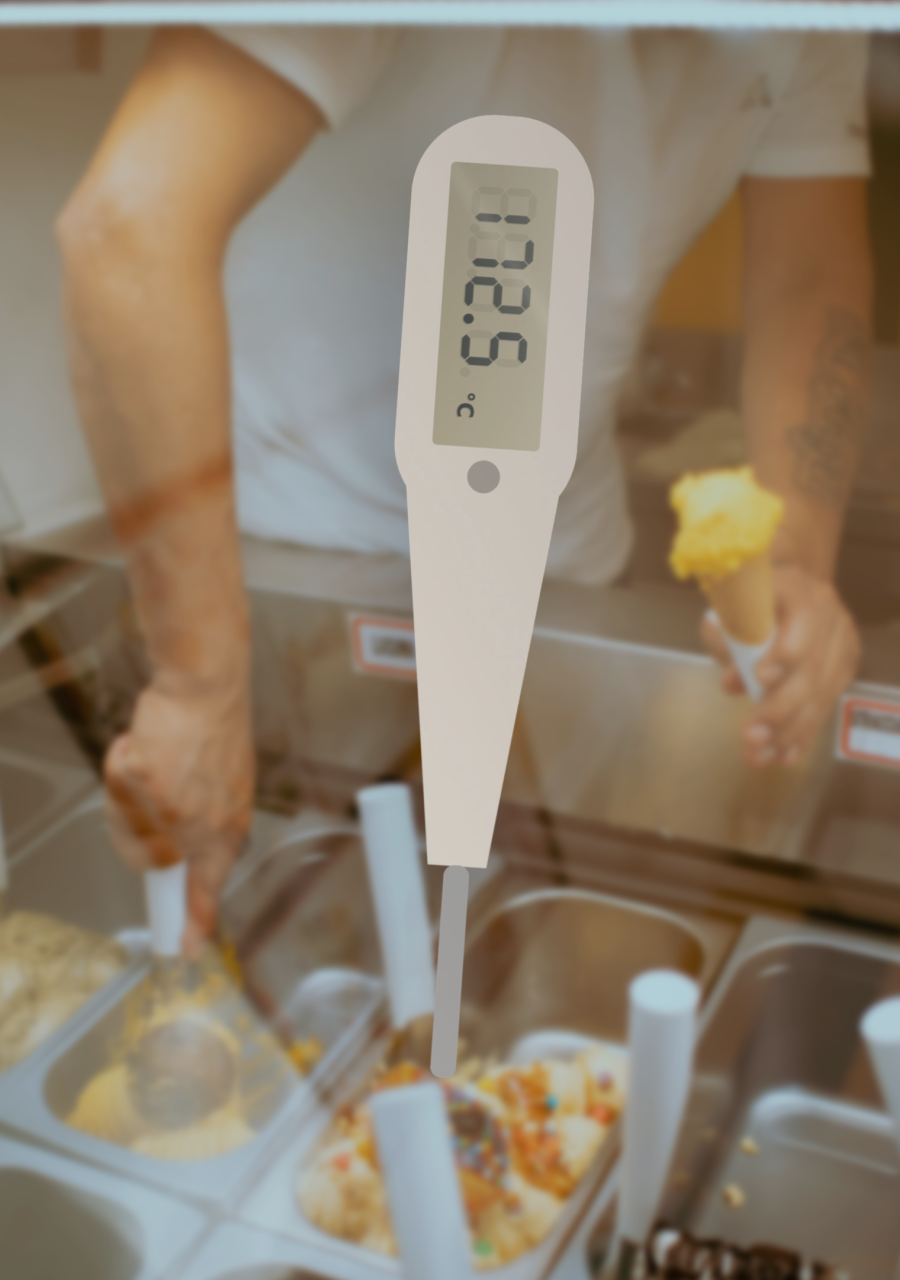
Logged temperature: 172.5 °C
